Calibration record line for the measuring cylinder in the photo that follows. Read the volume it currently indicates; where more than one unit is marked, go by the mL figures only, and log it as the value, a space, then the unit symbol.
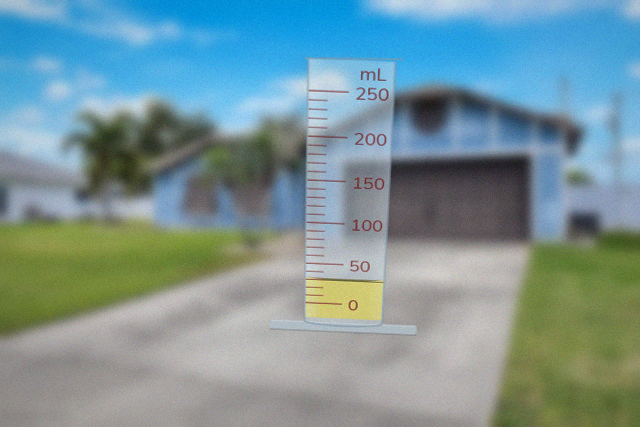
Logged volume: 30 mL
